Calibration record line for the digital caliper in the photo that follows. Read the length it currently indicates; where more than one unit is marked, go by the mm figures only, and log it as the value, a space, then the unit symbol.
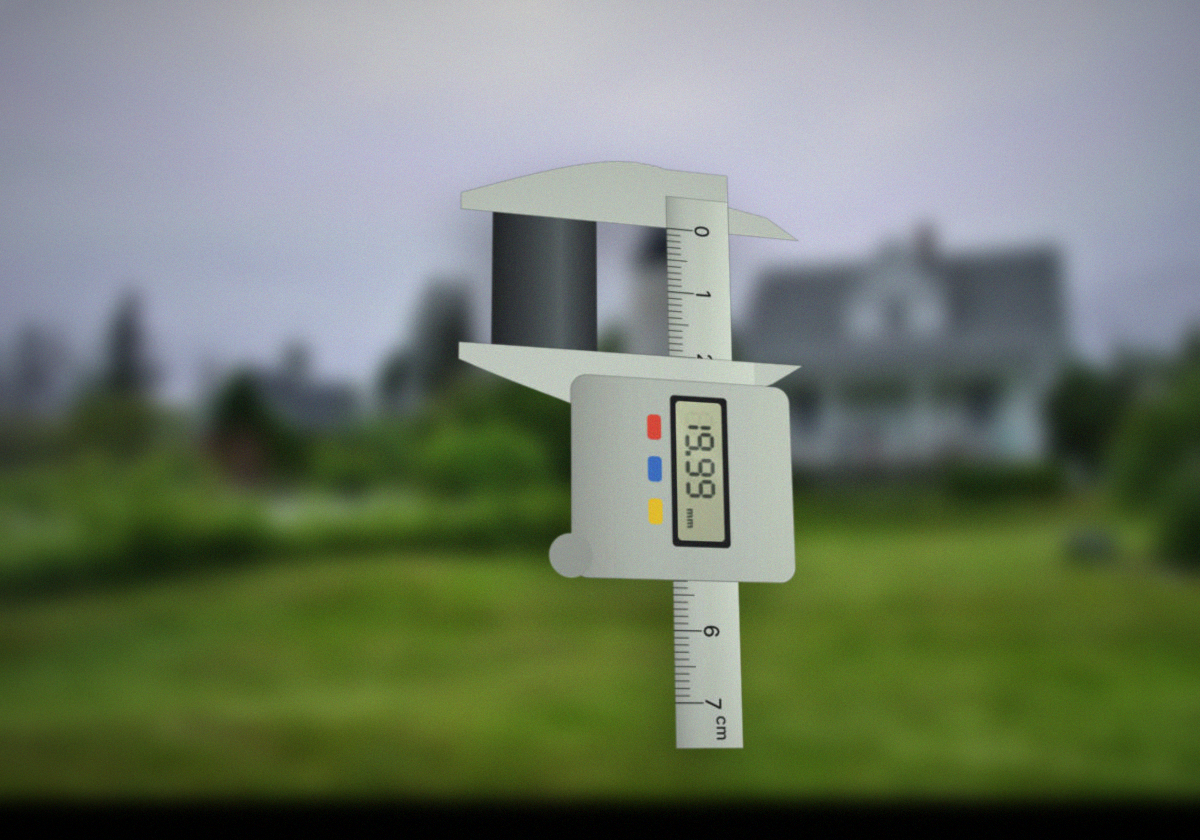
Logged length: 19.99 mm
